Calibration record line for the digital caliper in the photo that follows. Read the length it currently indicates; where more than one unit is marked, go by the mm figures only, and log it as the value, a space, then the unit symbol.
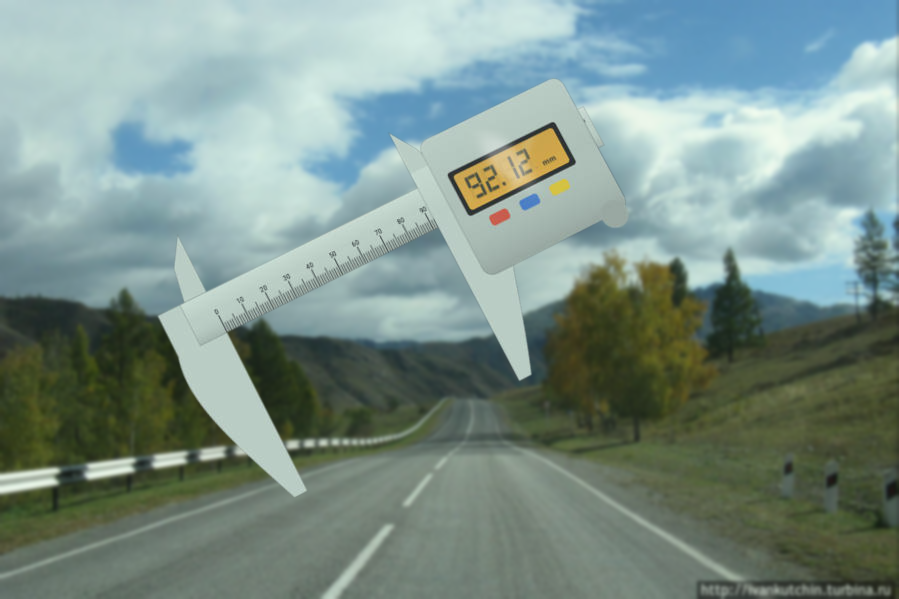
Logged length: 92.12 mm
